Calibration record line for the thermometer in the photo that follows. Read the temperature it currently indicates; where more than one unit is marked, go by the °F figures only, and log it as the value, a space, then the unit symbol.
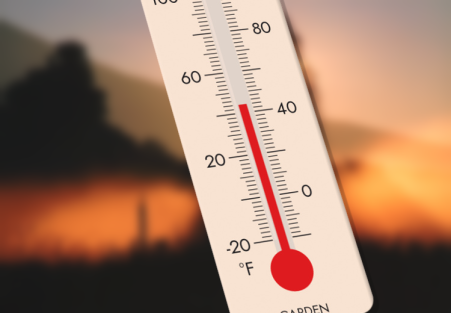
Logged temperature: 44 °F
